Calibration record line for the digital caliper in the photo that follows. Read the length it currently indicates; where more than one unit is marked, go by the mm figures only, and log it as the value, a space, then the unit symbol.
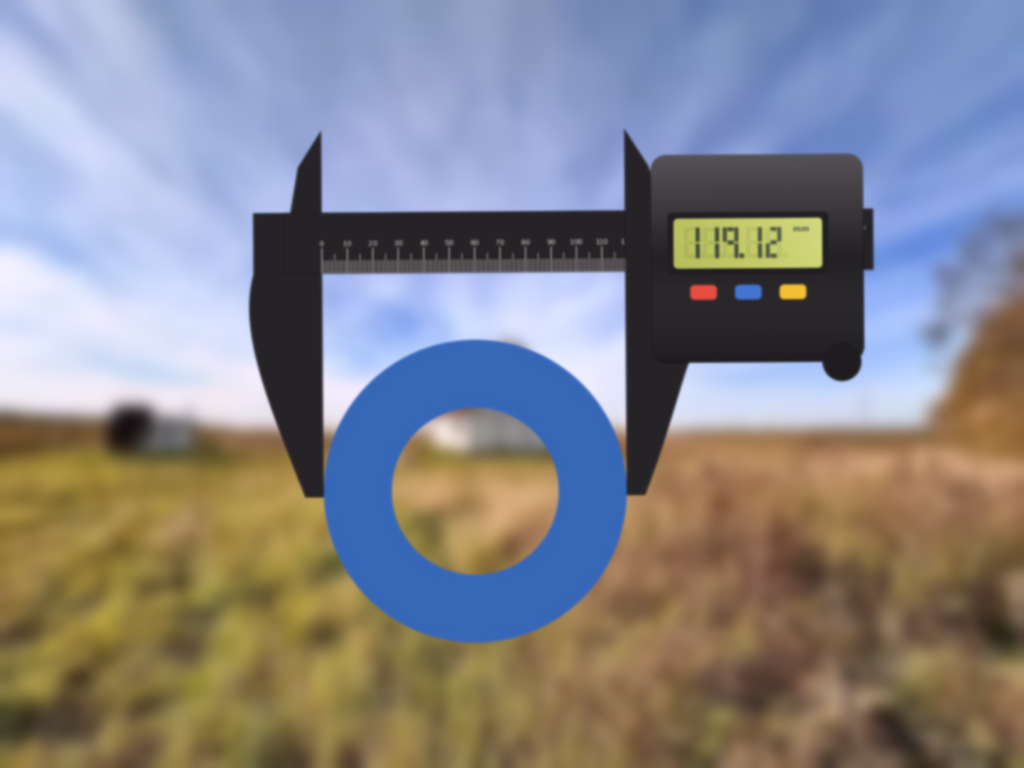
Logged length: 119.12 mm
